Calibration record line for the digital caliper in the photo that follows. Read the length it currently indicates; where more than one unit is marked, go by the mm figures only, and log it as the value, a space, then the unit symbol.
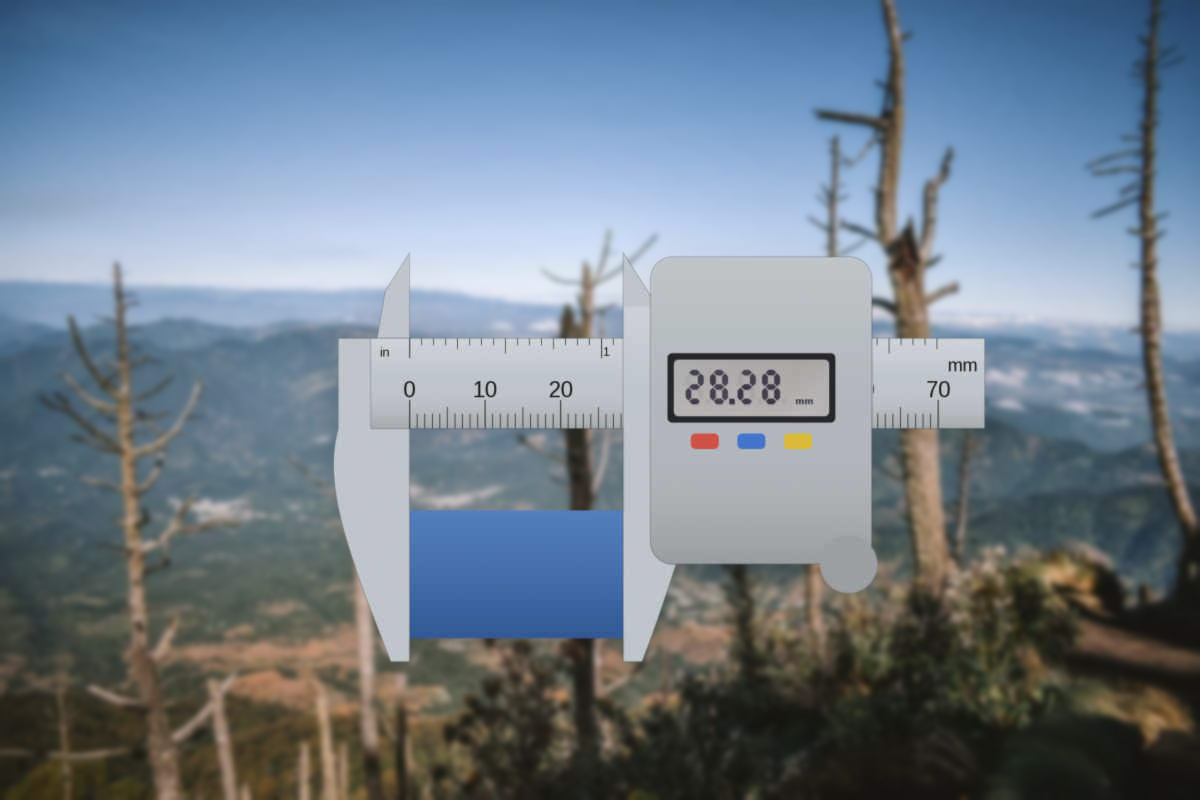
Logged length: 28.28 mm
